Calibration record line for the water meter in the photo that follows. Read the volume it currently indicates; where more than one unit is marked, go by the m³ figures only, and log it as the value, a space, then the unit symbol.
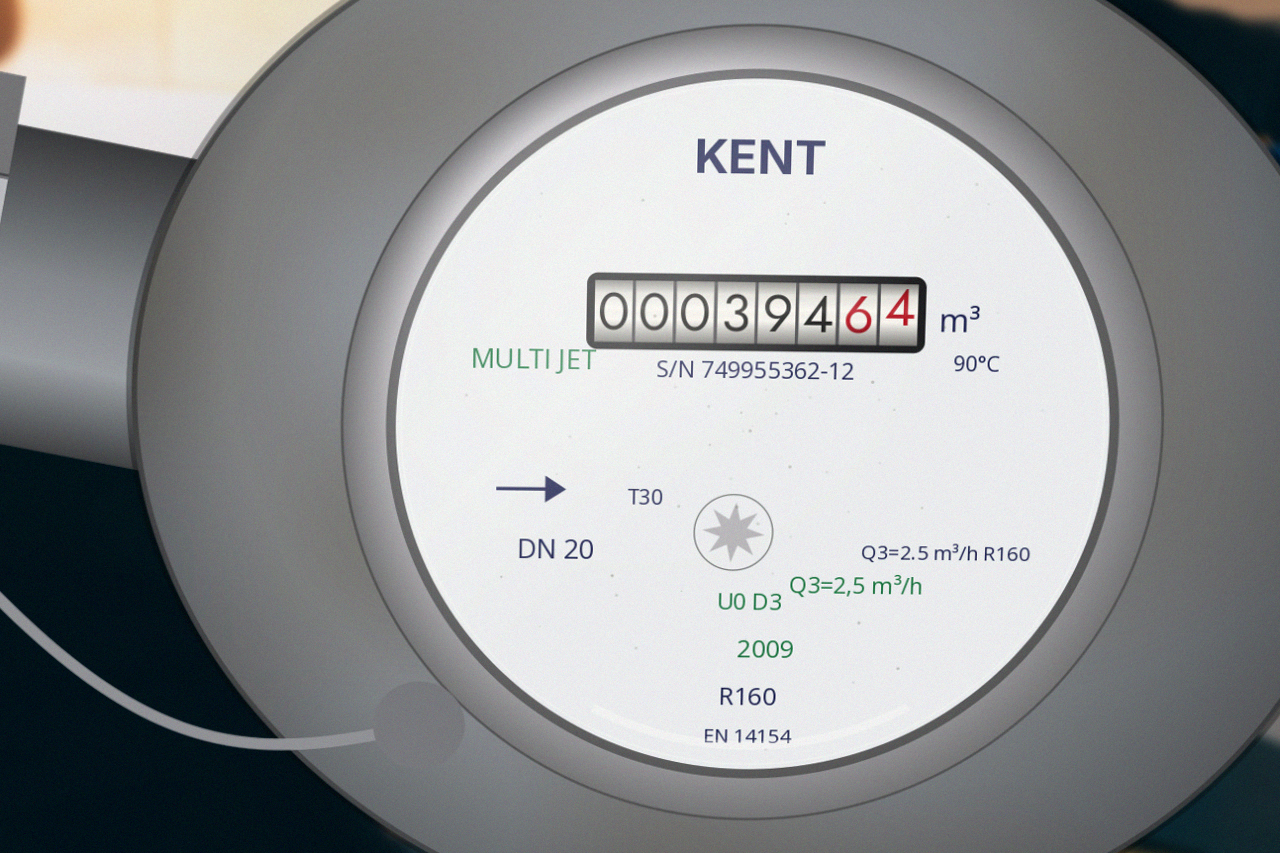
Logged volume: 394.64 m³
